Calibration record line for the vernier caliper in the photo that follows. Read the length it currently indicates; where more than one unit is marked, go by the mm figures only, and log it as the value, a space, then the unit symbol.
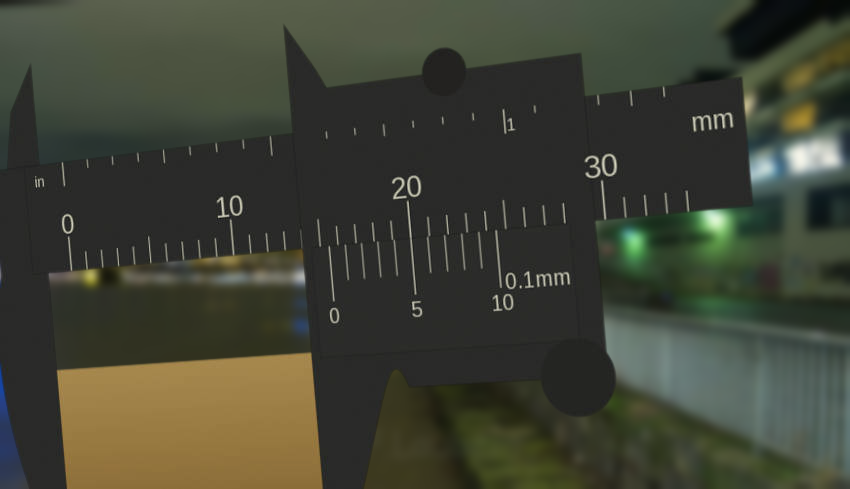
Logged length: 15.5 mm
